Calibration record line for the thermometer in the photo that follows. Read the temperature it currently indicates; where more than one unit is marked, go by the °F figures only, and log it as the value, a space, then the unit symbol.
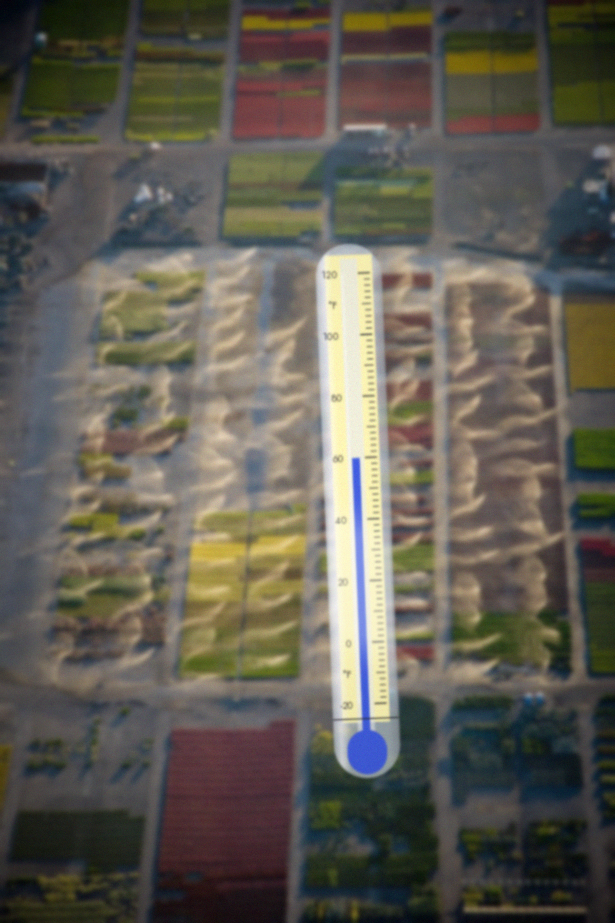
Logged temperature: 60 °F
